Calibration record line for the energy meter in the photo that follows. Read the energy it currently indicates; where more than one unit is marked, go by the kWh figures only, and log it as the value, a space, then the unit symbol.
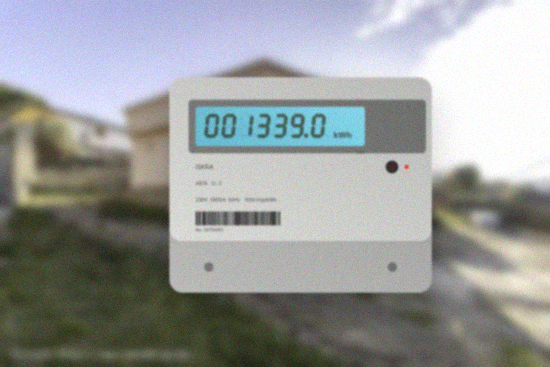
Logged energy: 1339.0 kWh
